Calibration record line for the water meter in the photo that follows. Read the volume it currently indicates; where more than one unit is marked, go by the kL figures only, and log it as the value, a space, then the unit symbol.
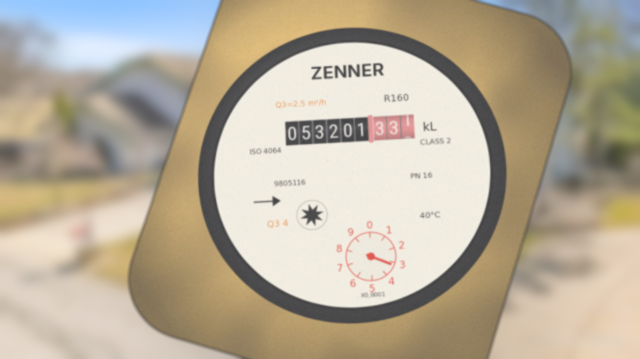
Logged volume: 53201.3313 kL
